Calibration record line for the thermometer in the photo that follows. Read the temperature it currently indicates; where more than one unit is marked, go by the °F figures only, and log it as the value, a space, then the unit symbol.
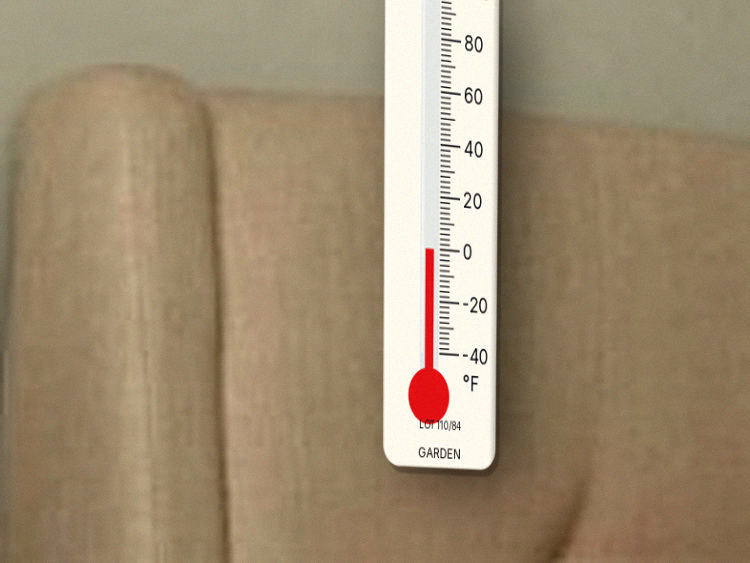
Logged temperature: 0 °F
